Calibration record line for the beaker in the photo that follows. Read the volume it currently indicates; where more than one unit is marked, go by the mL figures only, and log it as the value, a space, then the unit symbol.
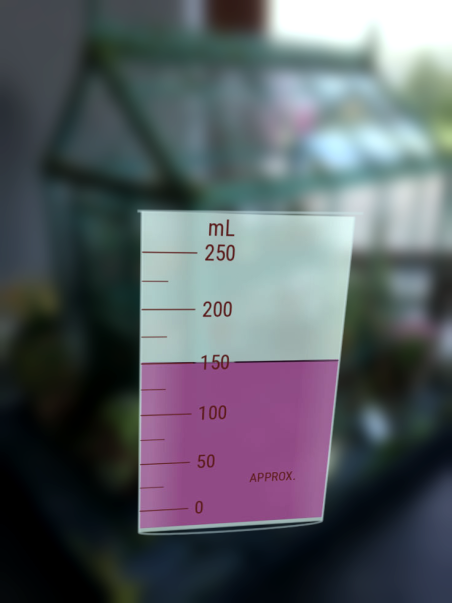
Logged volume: 150 mL
